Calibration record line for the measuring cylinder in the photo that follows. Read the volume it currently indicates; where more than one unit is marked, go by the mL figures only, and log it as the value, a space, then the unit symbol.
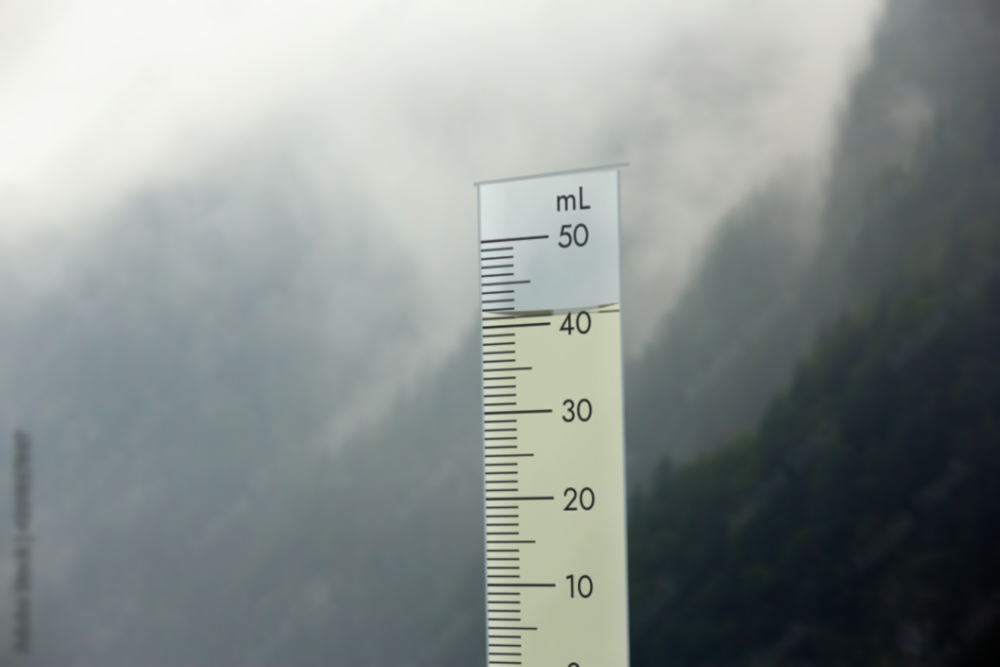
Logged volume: 41 mL
